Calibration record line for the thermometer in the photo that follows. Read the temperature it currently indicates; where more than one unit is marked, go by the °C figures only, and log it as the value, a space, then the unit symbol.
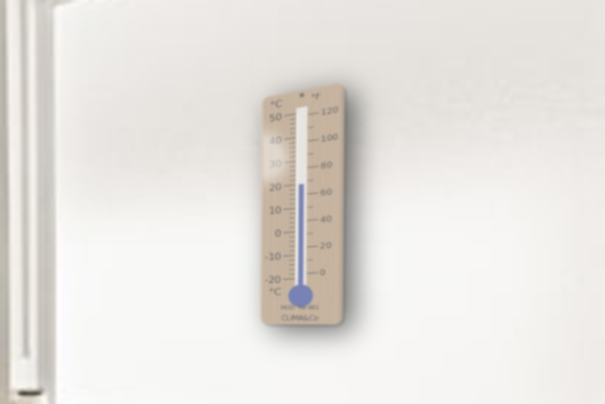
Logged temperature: 20 °C
